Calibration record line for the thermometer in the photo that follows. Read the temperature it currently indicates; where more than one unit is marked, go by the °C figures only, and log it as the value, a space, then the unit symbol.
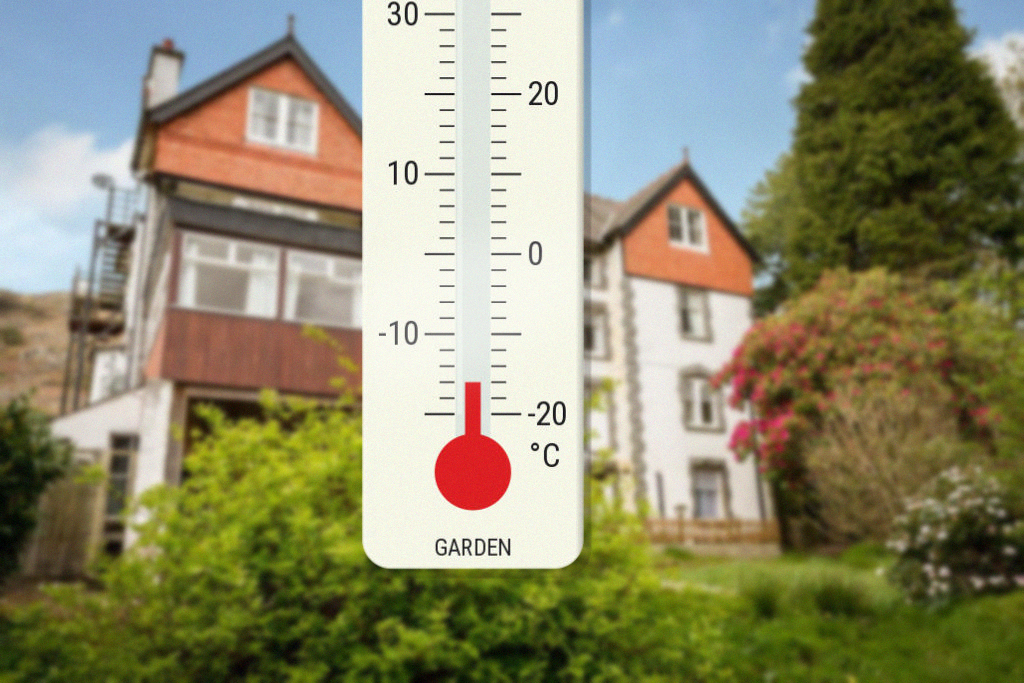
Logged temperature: -16 °C
